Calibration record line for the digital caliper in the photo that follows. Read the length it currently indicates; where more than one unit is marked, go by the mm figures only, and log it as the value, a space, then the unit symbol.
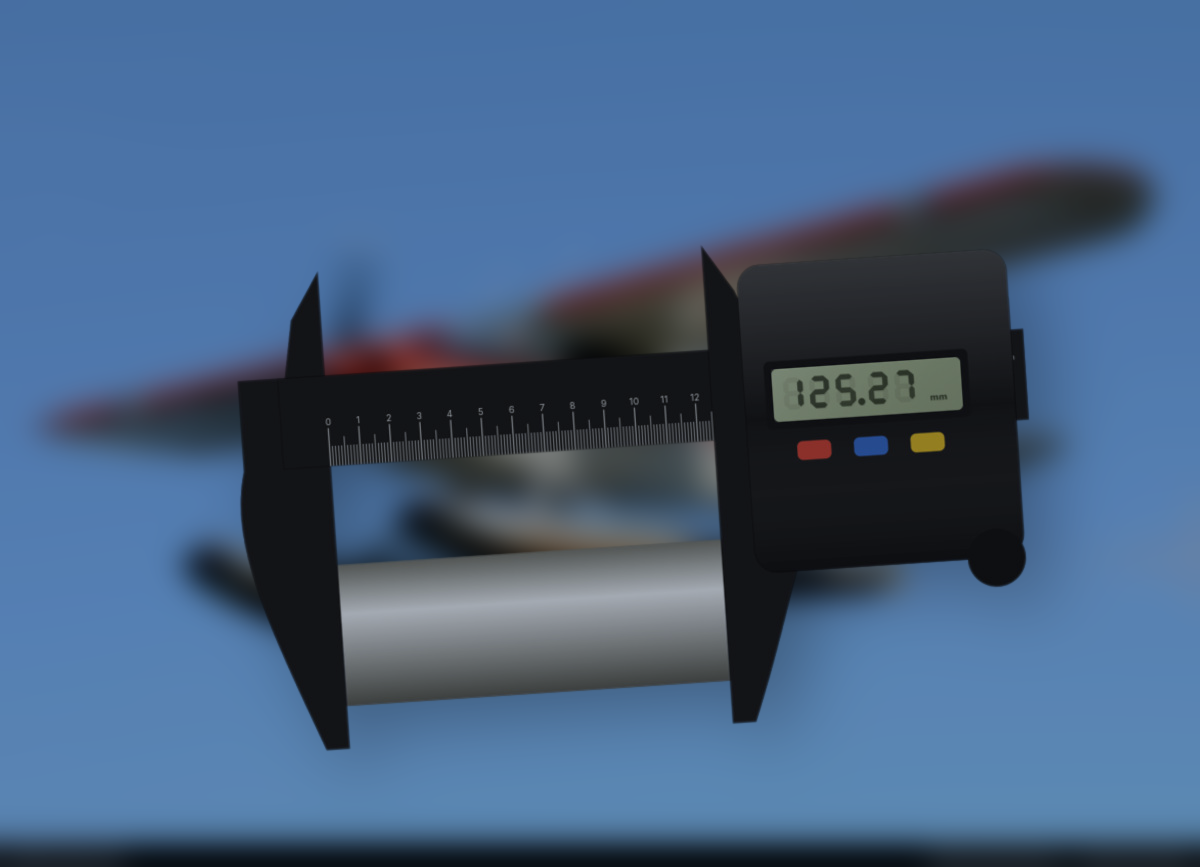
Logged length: 125.27 mm
